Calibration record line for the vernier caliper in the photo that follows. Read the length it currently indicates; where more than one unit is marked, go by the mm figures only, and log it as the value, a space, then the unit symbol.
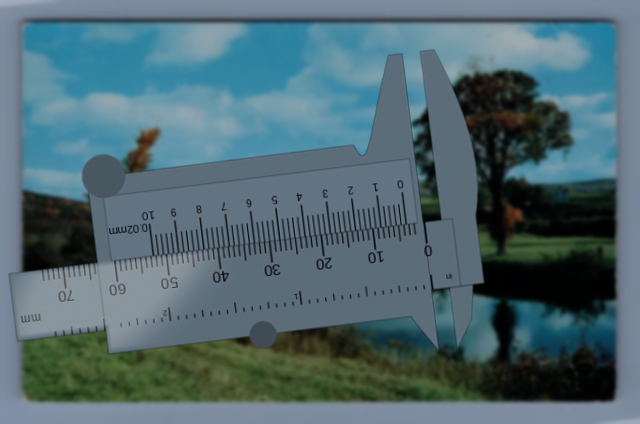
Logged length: 3.5 mm
